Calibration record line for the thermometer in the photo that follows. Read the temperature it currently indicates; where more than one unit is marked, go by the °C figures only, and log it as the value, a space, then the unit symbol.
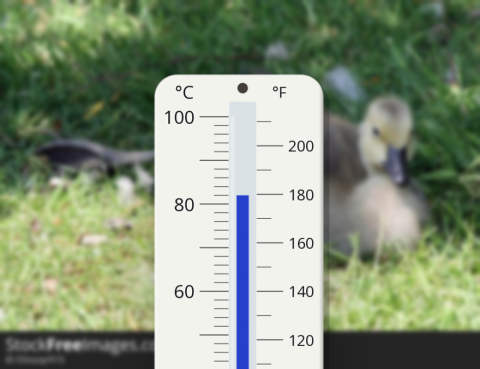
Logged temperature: 82 °C
